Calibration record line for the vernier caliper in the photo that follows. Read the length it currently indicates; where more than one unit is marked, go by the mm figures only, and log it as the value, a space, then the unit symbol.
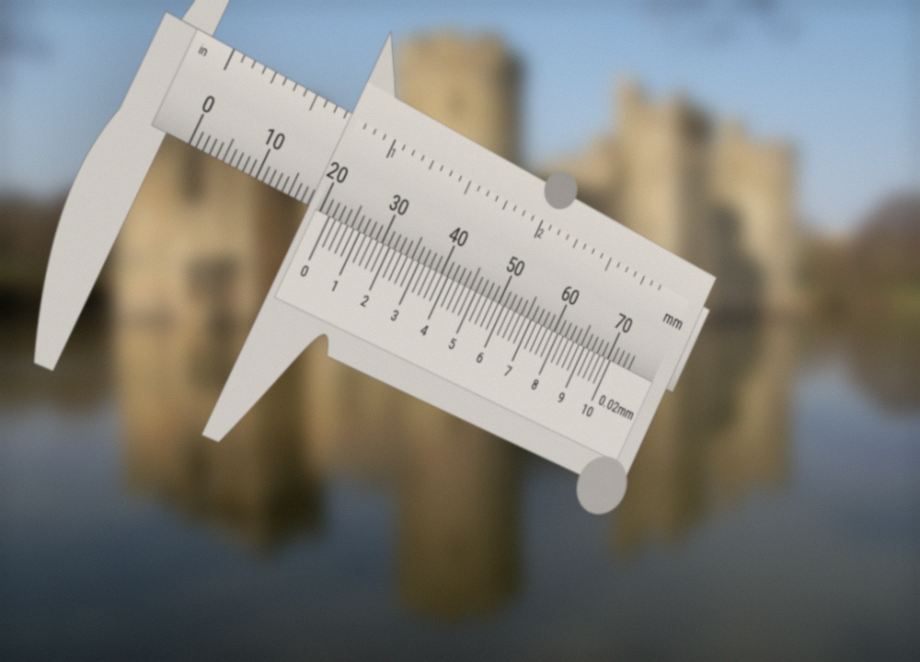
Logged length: 21.5 mm
